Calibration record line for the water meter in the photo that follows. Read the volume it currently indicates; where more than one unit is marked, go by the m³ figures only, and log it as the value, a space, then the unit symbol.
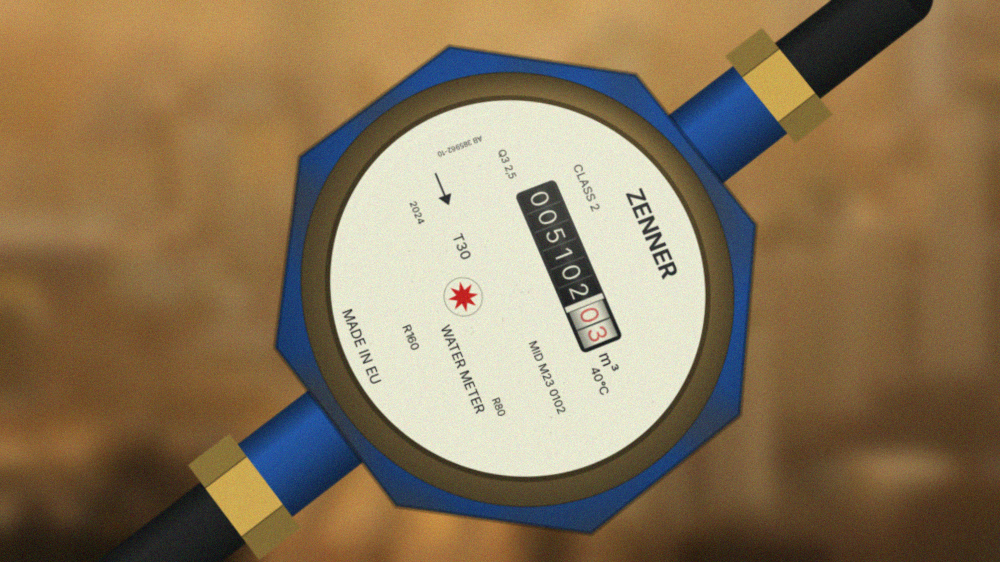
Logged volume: 5102.03 m³
